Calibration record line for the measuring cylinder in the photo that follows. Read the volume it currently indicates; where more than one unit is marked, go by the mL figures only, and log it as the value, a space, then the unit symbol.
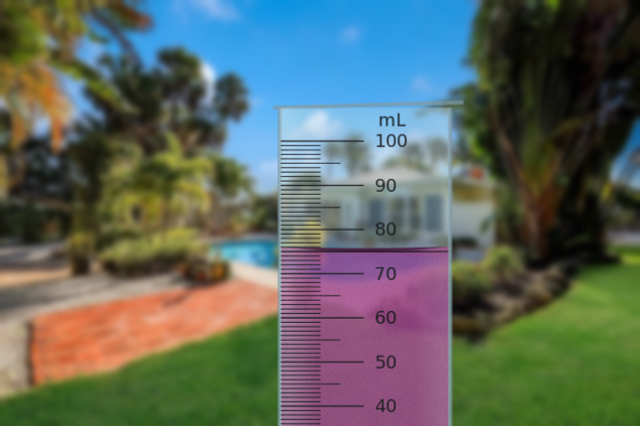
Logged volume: 75 mL
